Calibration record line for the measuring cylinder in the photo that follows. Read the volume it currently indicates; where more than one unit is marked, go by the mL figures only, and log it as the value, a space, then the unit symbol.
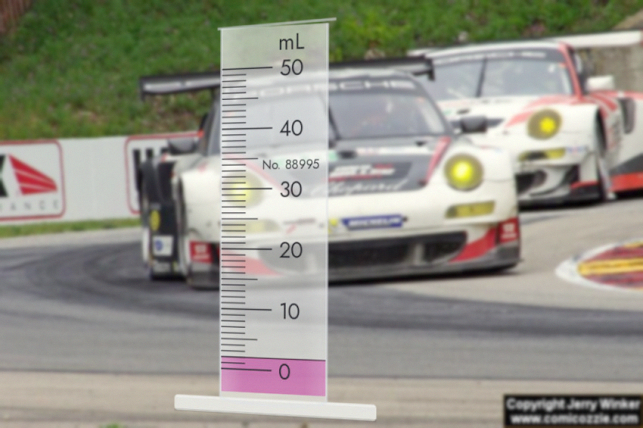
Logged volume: 2 mL
